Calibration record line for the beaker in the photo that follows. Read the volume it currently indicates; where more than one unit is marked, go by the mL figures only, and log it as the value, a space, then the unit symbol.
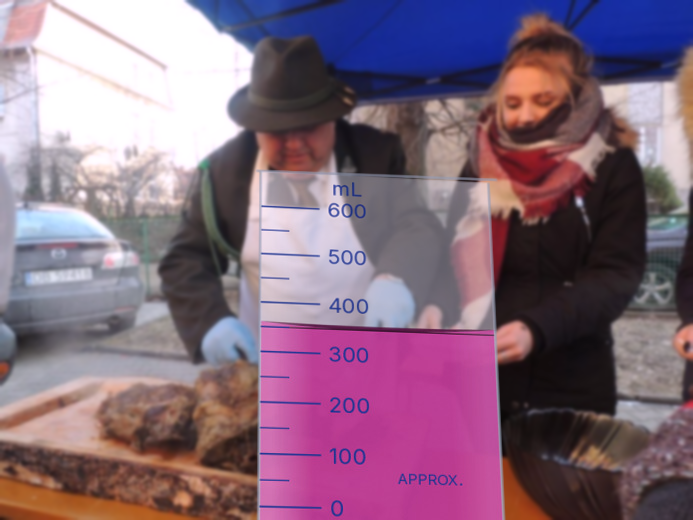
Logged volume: 350 mL
